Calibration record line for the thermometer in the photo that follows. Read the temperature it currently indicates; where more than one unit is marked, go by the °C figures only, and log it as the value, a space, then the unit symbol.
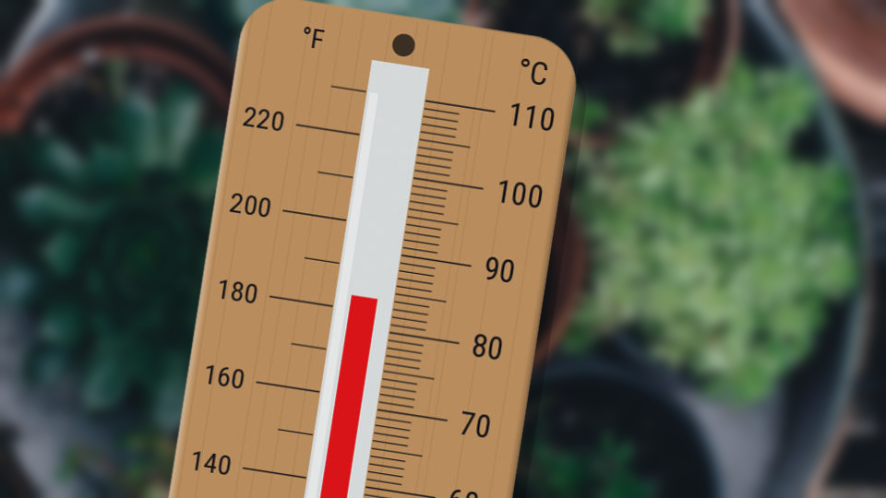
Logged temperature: 84 °C
